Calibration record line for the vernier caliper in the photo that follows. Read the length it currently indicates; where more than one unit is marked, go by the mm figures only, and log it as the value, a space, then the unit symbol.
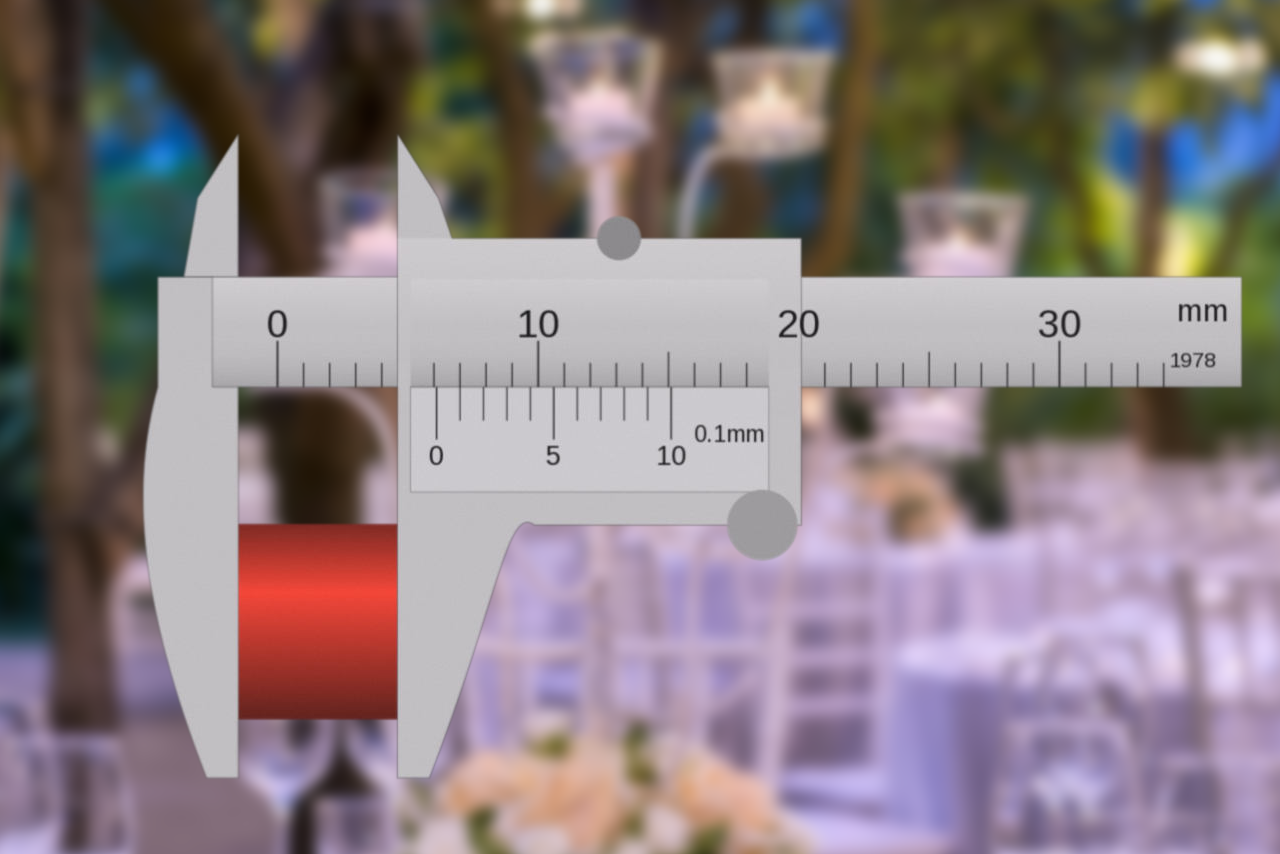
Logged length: 6.1 mm
